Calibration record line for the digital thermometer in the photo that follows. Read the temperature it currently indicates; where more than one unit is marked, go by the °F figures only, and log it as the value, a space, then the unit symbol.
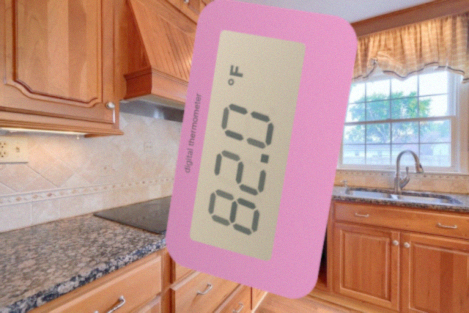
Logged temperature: 82.0 °F
